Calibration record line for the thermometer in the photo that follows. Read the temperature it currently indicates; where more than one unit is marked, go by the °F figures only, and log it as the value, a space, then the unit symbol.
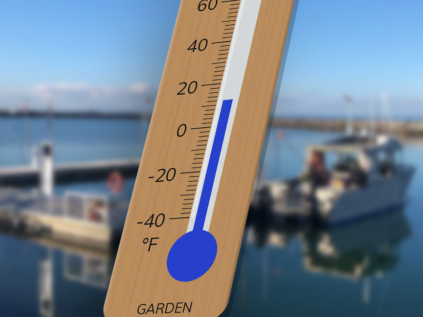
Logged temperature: 12 °F
